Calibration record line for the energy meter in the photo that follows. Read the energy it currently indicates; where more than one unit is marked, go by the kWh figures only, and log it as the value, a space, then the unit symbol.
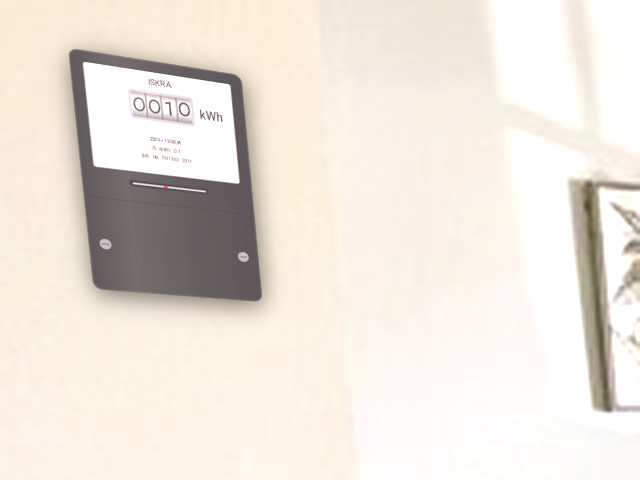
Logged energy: 10 kWh
